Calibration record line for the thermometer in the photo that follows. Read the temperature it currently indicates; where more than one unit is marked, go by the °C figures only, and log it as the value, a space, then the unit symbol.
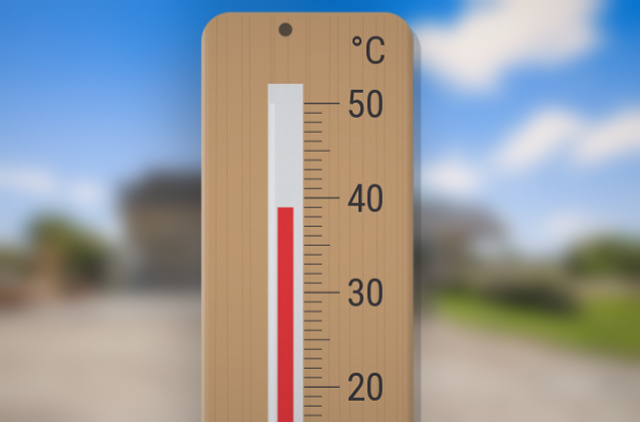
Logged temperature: 39 °C
